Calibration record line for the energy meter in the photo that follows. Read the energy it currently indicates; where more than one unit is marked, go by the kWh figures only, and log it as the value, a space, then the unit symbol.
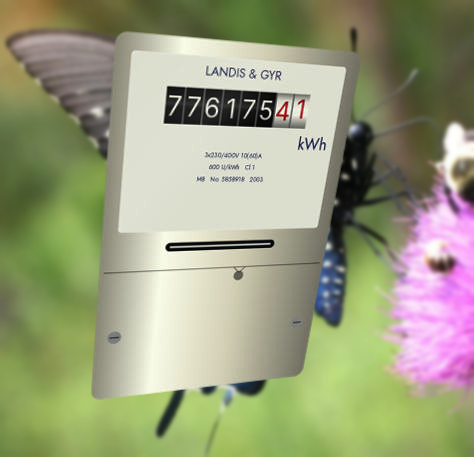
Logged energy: 776175.41 kWh
